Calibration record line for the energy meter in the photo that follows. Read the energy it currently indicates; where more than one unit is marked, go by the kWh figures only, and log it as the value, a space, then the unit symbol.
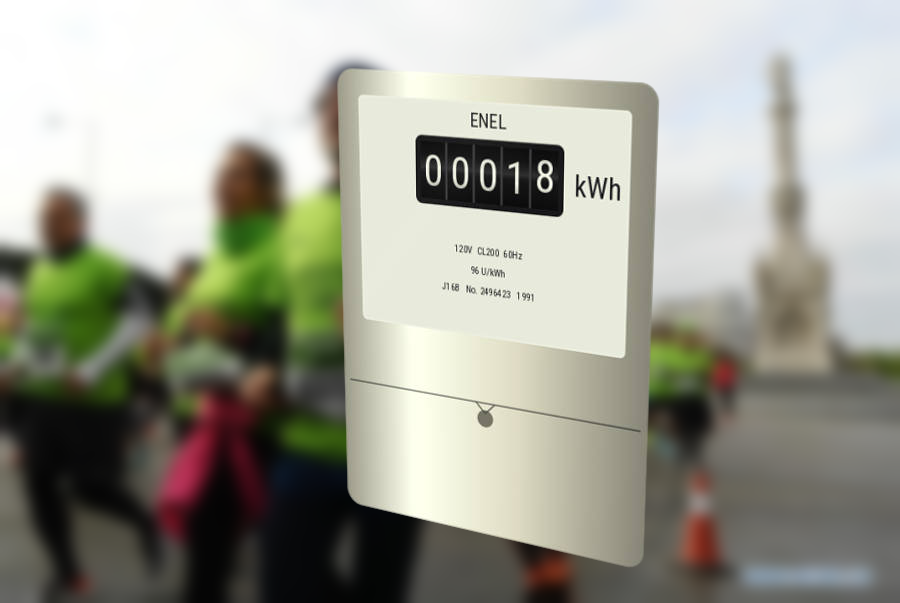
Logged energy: 18 kWh
